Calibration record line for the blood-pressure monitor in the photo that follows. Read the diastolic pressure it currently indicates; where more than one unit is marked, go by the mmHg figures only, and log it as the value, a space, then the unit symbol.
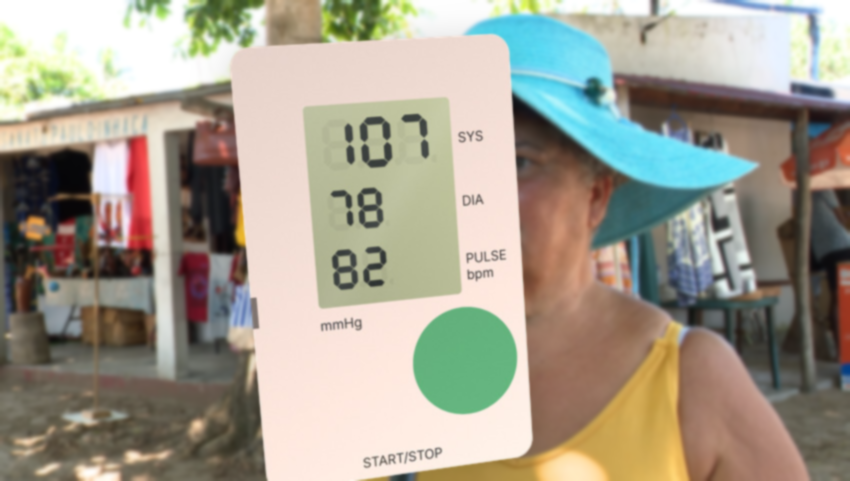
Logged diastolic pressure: 78 mmHg
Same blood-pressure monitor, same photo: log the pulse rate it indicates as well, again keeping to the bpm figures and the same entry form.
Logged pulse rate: 82 bpm
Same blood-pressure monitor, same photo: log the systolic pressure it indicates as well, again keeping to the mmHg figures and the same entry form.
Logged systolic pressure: 107 mmHg
